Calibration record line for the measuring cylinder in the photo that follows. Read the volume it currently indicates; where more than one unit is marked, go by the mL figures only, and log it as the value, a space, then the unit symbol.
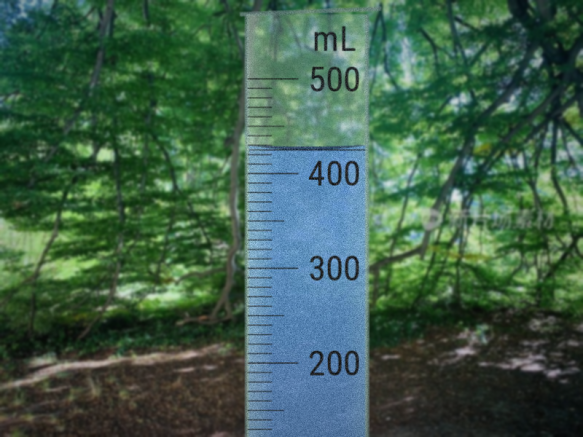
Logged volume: 425 mL
